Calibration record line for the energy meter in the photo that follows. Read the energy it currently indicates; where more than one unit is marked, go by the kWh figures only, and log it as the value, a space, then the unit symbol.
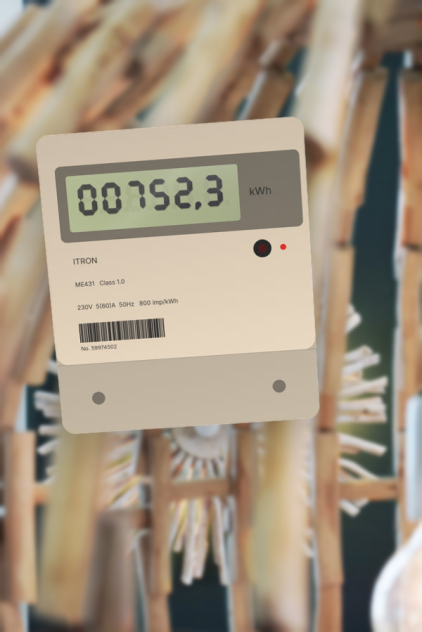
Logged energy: 752.3 kWh
